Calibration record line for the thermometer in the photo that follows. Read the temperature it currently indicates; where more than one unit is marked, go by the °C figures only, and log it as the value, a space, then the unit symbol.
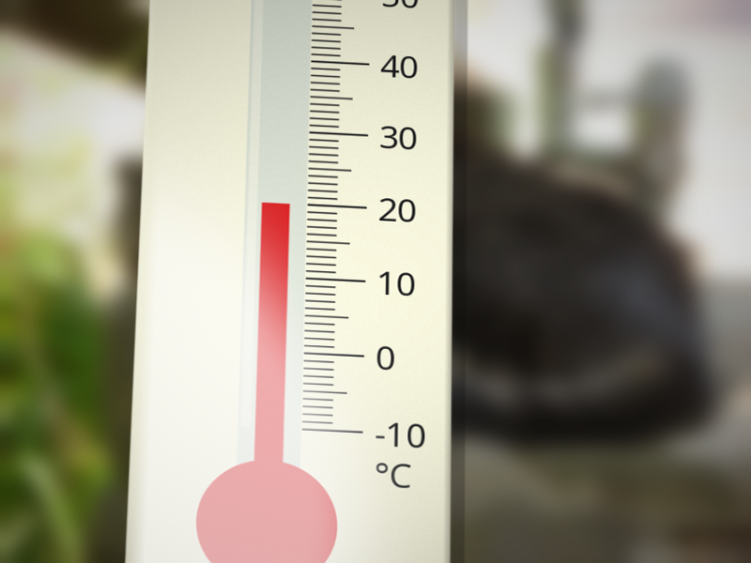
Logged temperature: 20 °C
